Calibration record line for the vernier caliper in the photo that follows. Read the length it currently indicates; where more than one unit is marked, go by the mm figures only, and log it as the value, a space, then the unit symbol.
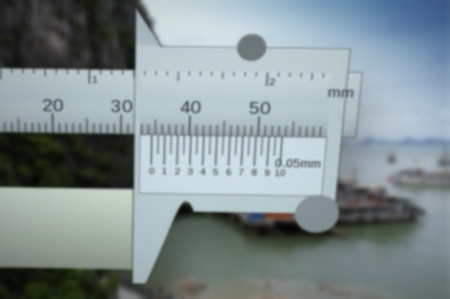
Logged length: 34.5 mm
